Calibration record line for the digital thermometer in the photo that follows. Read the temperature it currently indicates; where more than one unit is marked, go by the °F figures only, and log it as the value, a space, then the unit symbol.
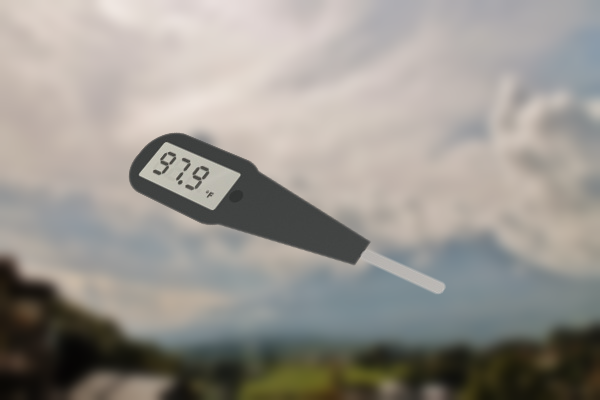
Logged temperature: 97.9 °F
